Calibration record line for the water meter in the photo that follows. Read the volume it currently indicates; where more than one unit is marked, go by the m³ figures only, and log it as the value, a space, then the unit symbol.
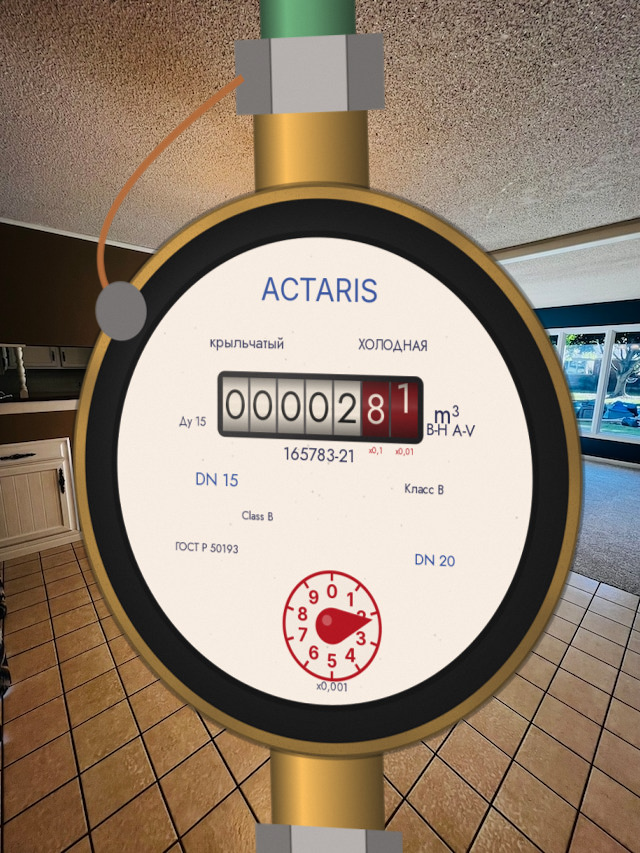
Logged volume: 2.812 m³
